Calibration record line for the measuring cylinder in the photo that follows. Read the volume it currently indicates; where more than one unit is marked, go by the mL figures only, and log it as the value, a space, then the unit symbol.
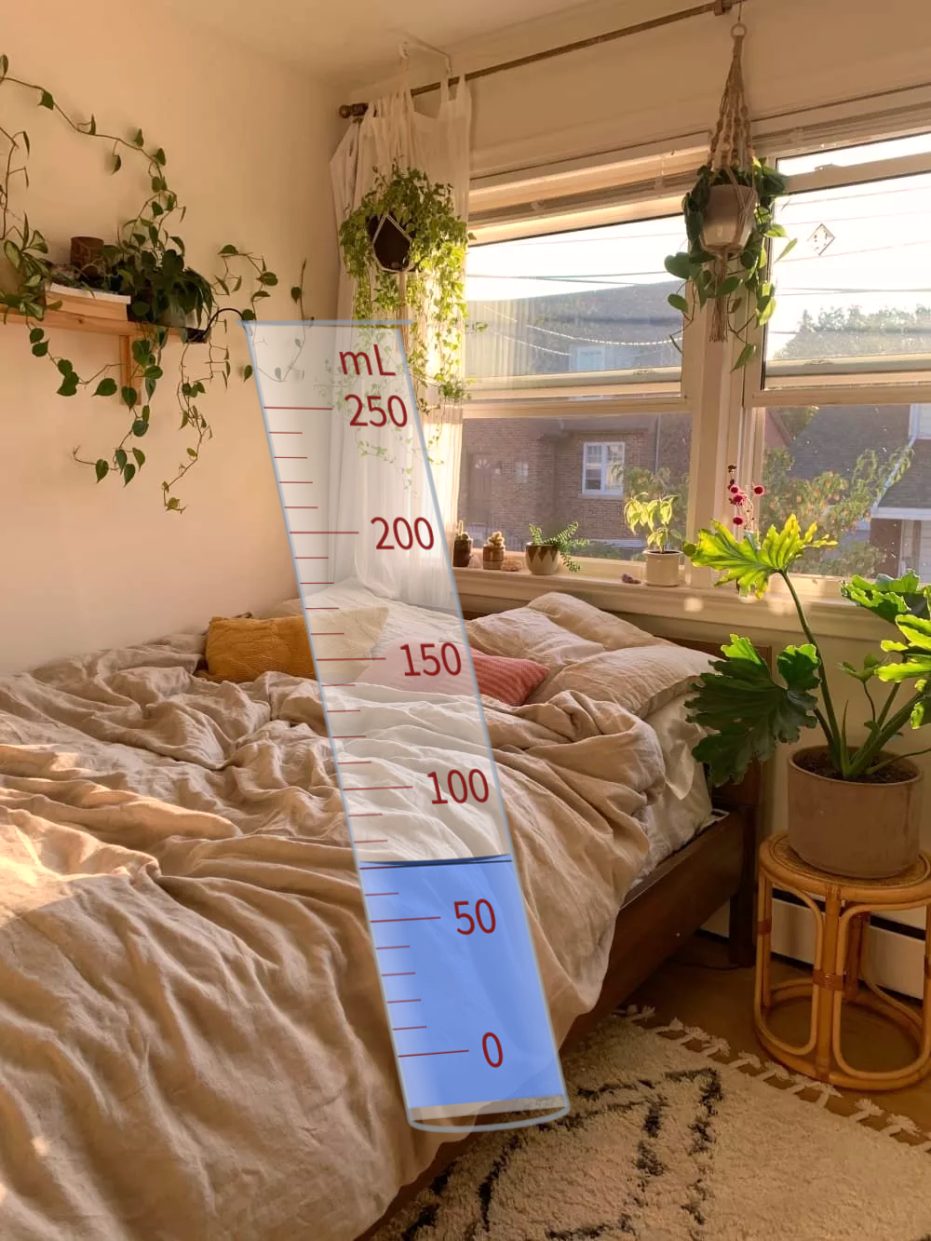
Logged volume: 70 mL
